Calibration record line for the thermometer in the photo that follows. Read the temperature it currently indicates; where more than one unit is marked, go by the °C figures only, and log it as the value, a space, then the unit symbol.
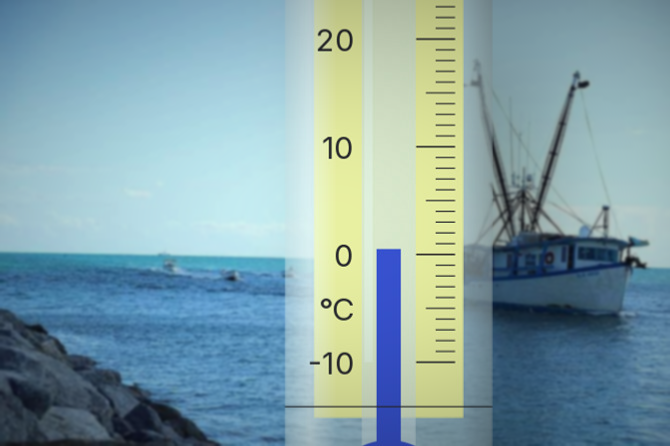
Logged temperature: 0.5 °C
